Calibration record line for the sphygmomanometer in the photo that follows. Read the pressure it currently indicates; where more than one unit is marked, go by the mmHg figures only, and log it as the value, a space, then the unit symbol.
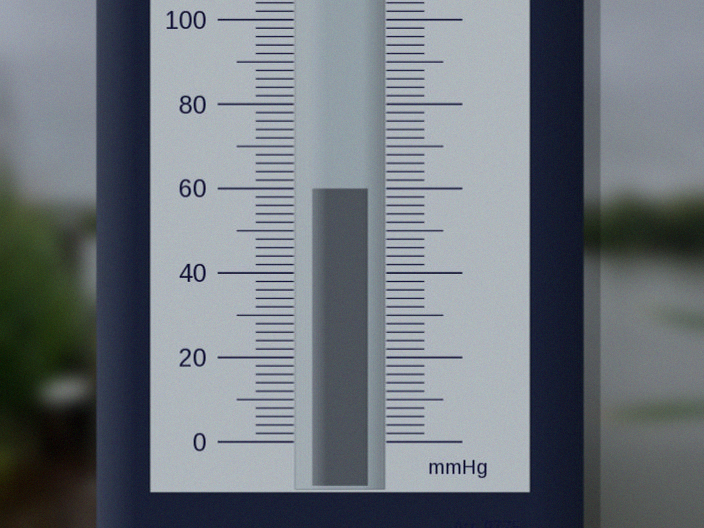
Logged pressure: 60 mmHg
